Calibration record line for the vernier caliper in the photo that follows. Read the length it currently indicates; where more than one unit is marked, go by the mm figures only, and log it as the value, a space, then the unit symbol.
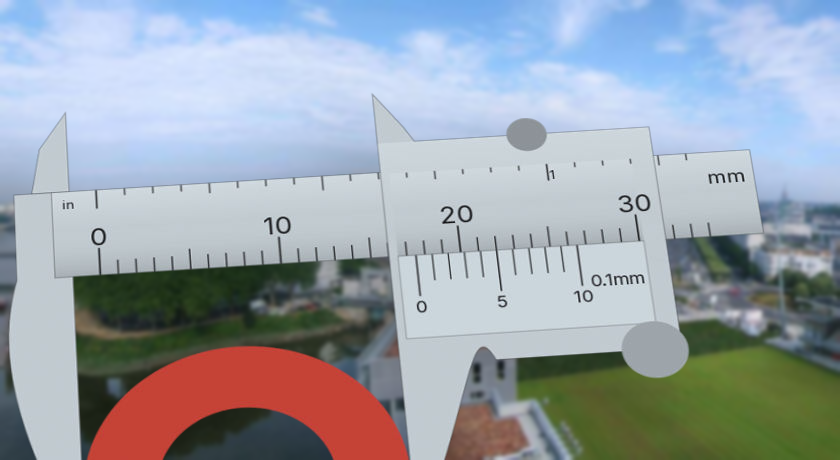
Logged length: 17.5 mm
